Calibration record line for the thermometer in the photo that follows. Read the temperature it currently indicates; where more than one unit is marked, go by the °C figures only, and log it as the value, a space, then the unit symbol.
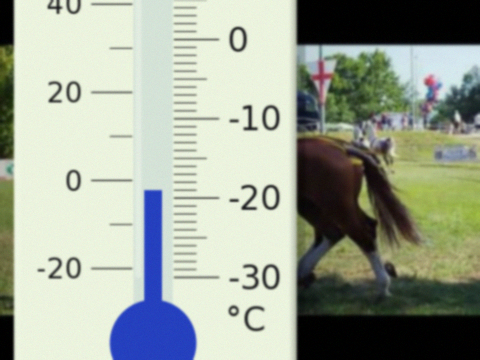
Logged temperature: -19 °C
